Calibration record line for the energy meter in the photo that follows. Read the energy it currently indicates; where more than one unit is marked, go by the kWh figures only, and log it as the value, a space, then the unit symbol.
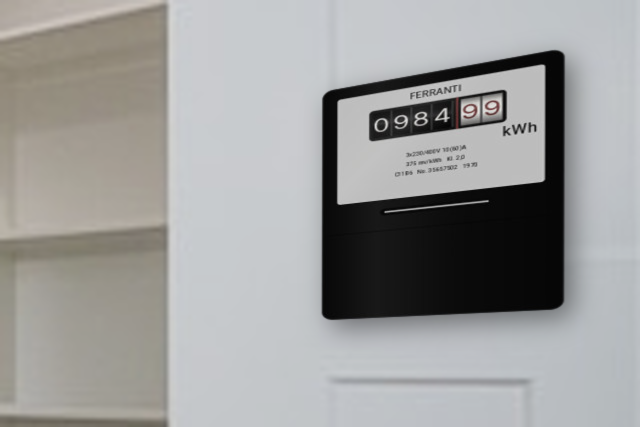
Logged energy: 984.99 kWh
